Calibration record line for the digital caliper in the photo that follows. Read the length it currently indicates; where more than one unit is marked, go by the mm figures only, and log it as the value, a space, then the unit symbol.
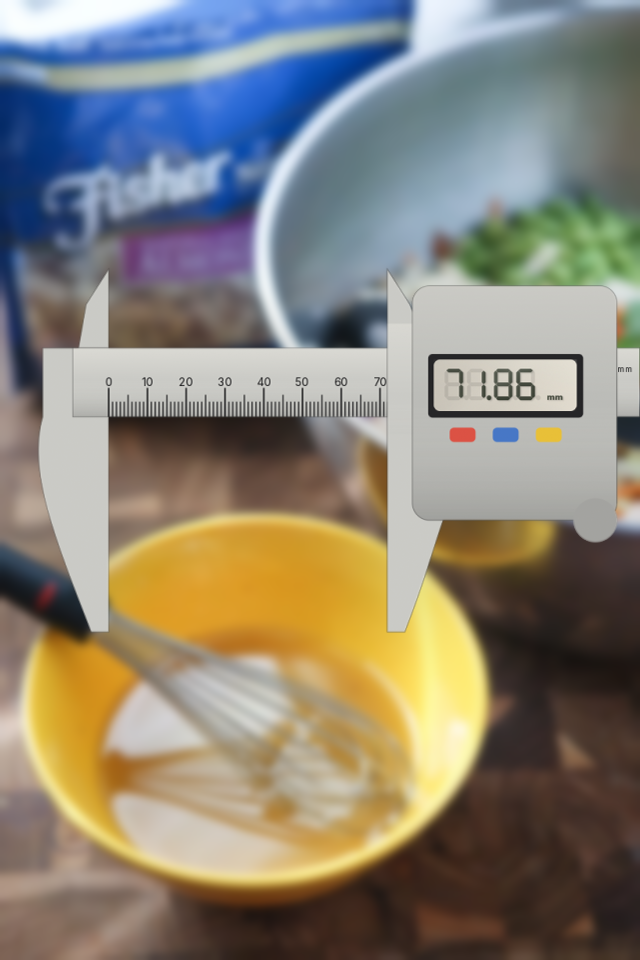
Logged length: 71.86 mm
